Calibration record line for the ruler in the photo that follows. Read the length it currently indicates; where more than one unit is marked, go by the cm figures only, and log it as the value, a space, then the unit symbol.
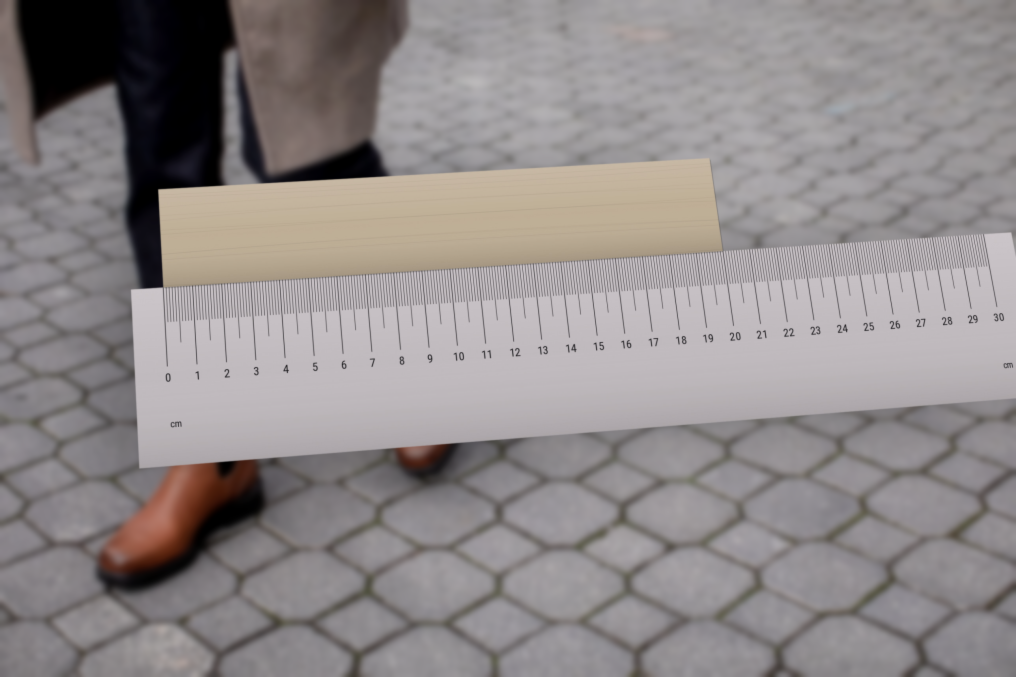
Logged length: 20 cm
